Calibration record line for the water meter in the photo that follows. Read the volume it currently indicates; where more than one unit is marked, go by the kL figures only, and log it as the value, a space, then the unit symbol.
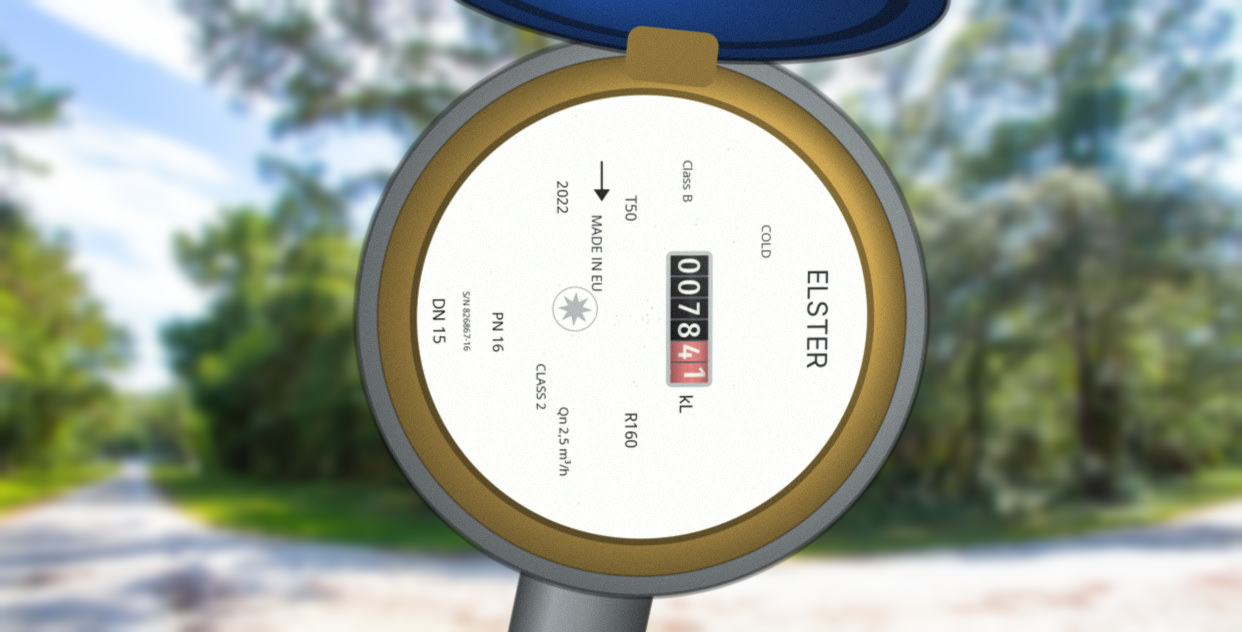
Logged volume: 78.41 kL
